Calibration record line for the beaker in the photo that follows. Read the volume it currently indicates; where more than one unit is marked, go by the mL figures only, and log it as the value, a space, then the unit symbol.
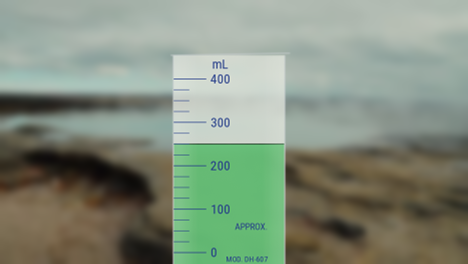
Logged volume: 250 mL
